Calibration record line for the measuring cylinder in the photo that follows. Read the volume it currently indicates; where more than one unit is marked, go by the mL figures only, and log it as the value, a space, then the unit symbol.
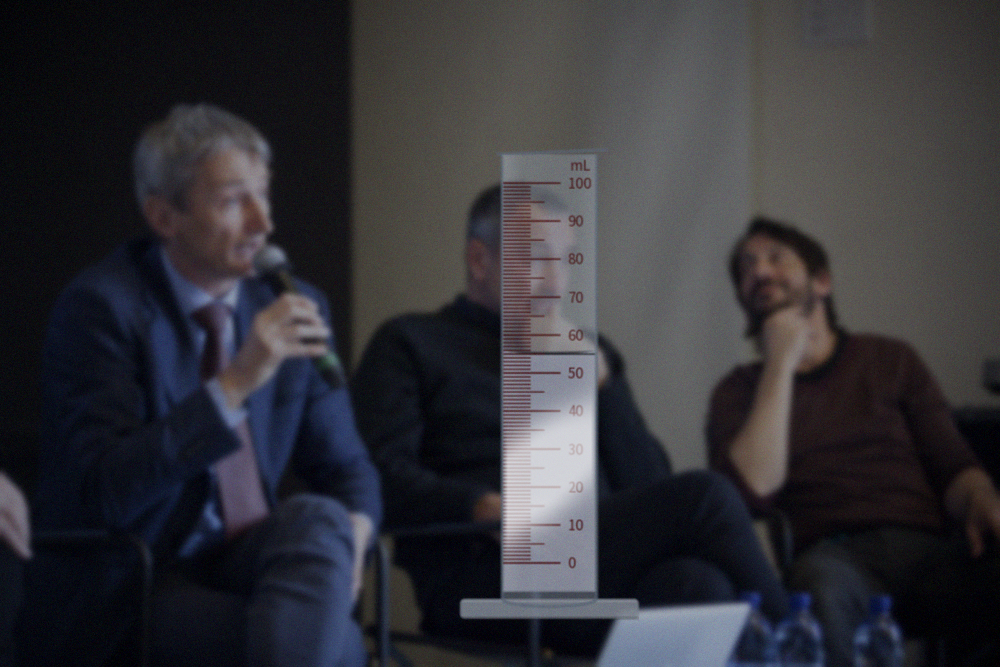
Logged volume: 55 mL
